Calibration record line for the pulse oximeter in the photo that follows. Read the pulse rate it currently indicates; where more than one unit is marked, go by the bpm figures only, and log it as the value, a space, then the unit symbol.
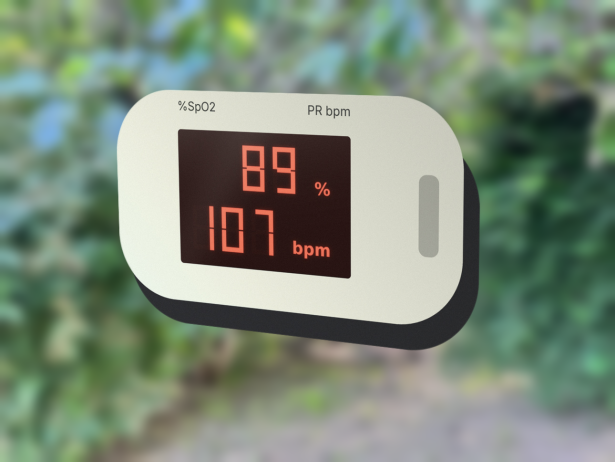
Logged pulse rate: 107 bpm
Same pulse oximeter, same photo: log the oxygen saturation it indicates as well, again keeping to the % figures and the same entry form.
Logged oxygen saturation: 89 %
